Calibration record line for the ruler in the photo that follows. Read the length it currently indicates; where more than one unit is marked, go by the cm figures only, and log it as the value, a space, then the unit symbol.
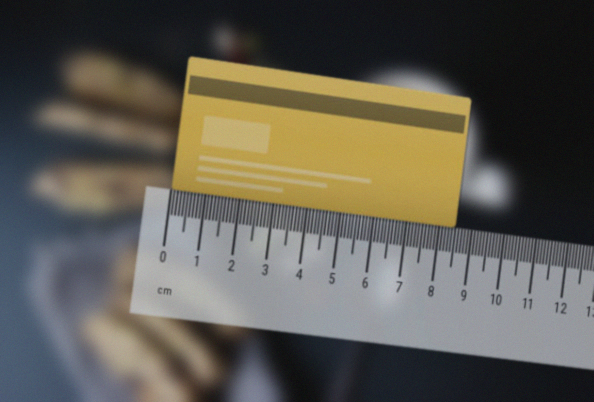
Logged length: 8.5 cm
